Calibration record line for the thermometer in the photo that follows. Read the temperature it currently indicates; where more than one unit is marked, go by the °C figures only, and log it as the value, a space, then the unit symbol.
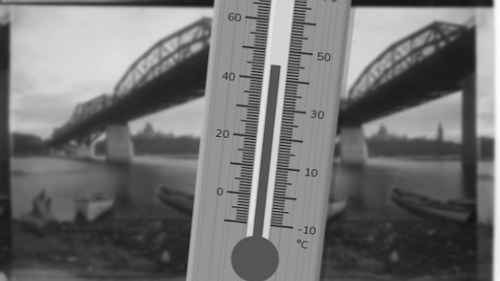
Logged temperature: 45 °C
